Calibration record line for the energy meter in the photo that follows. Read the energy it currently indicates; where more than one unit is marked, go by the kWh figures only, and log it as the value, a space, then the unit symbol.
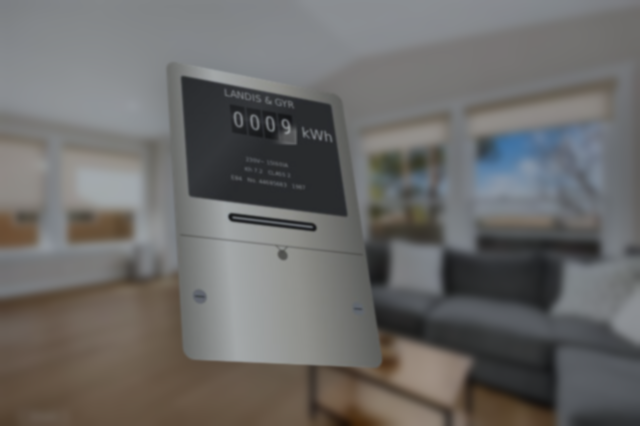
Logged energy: 9 kWh
